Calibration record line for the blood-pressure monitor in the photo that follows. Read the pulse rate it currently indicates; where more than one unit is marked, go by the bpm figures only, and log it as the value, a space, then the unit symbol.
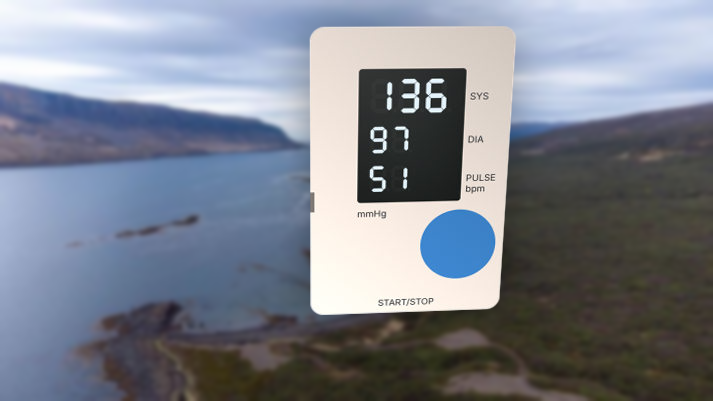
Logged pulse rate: 51 bpm
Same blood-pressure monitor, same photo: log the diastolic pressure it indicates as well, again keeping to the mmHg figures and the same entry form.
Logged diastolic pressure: 97 mmHg
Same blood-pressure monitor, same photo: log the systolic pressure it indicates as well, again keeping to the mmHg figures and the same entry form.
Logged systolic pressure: 136 mmHg
